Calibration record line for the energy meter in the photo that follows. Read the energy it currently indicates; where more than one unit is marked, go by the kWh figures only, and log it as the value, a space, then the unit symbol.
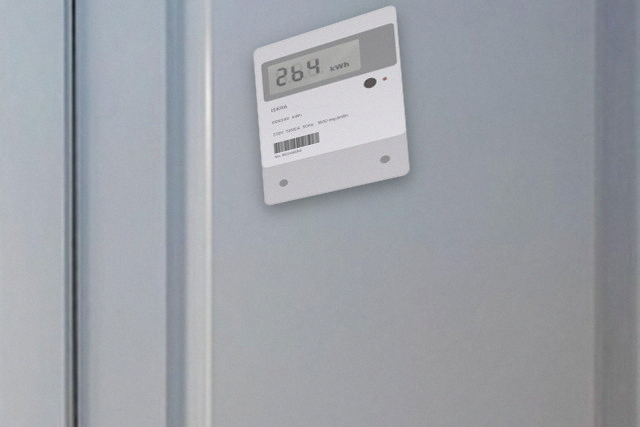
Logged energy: 264 kWh
